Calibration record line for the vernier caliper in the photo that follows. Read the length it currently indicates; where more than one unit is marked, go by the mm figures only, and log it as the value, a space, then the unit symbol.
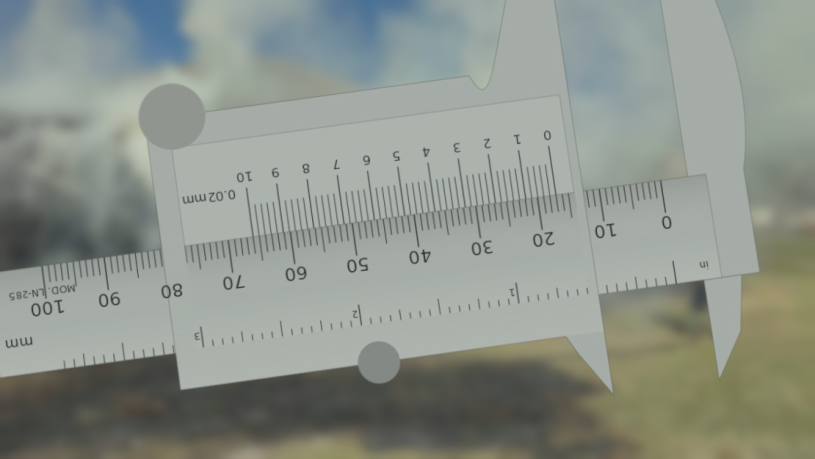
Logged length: 17.0 mm
